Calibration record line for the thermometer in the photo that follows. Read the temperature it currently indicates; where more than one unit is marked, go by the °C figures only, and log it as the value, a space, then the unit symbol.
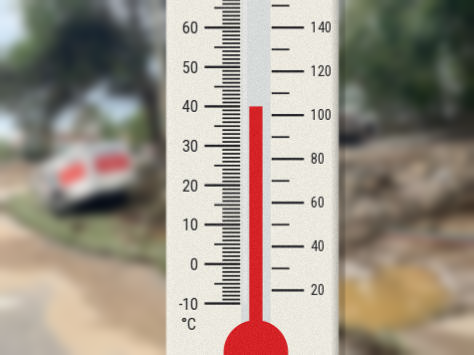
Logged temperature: 40 °C
